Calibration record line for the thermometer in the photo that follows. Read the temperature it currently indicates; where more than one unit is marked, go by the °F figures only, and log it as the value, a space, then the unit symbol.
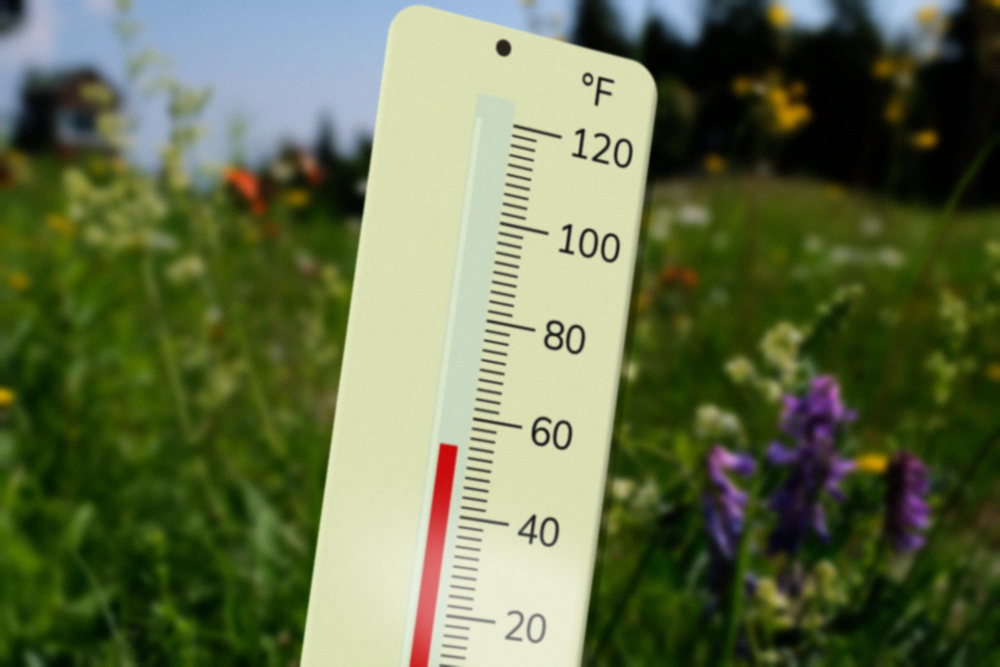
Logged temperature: 54 °F
